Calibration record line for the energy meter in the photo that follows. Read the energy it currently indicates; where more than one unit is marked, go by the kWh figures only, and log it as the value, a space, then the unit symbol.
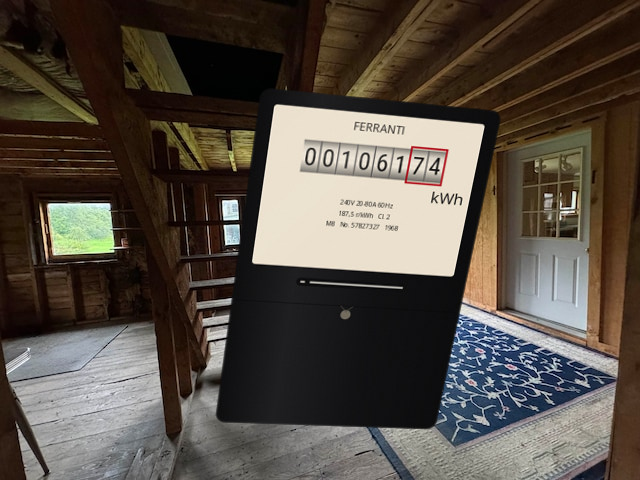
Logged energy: 1061.74 kWh
